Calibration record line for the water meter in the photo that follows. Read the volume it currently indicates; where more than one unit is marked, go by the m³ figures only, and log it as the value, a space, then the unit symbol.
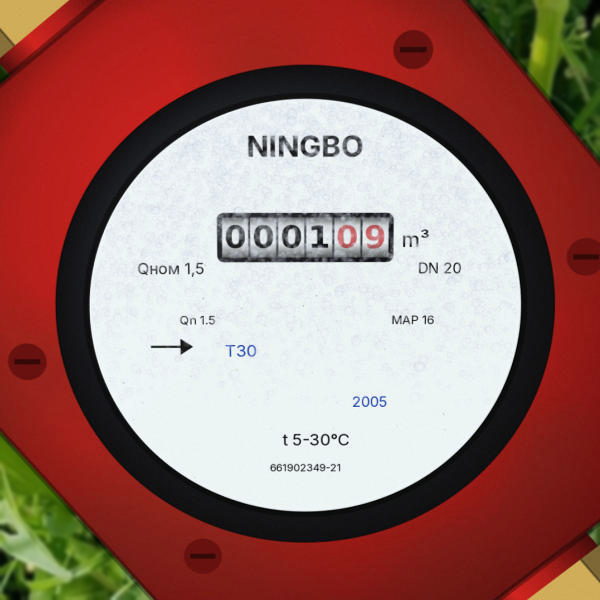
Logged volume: 1.09 m³
